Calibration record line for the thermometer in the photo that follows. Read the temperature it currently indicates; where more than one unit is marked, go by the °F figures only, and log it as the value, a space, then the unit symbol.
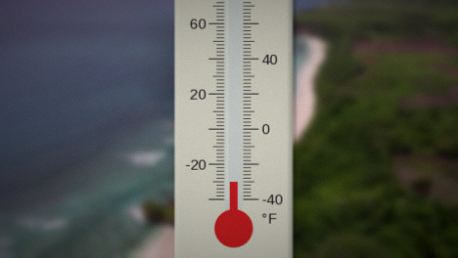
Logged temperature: -30 °F
